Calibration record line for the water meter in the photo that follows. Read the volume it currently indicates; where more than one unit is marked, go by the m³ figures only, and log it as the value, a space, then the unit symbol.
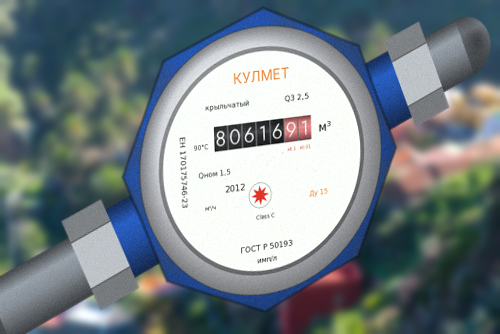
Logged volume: 80616.91 m³
